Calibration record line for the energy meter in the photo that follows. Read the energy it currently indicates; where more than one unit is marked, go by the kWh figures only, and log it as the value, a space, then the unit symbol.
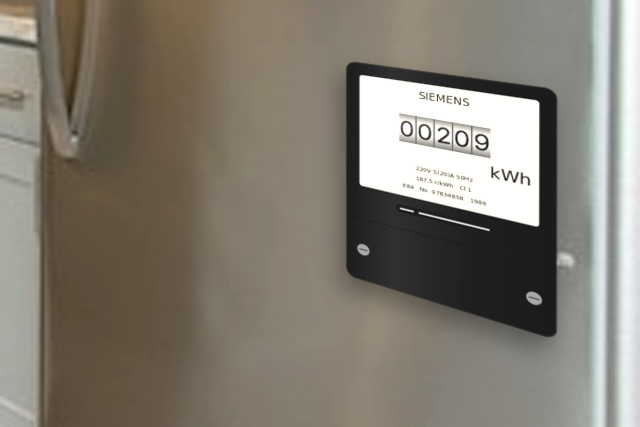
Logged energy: 209 kWh
